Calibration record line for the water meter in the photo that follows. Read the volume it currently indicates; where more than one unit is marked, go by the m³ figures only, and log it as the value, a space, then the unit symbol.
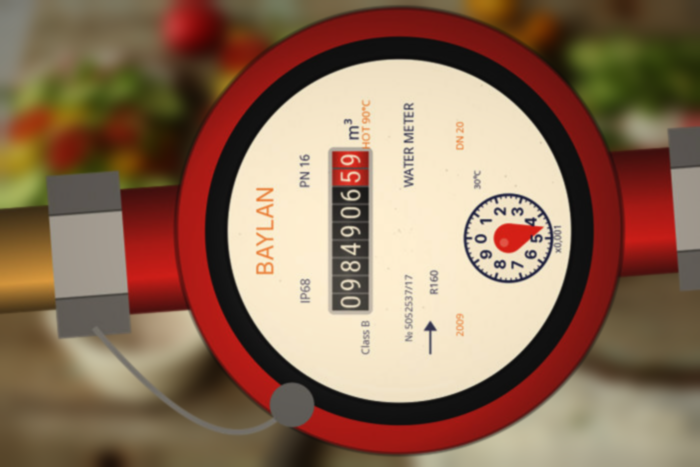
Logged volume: 984906.594 m³
